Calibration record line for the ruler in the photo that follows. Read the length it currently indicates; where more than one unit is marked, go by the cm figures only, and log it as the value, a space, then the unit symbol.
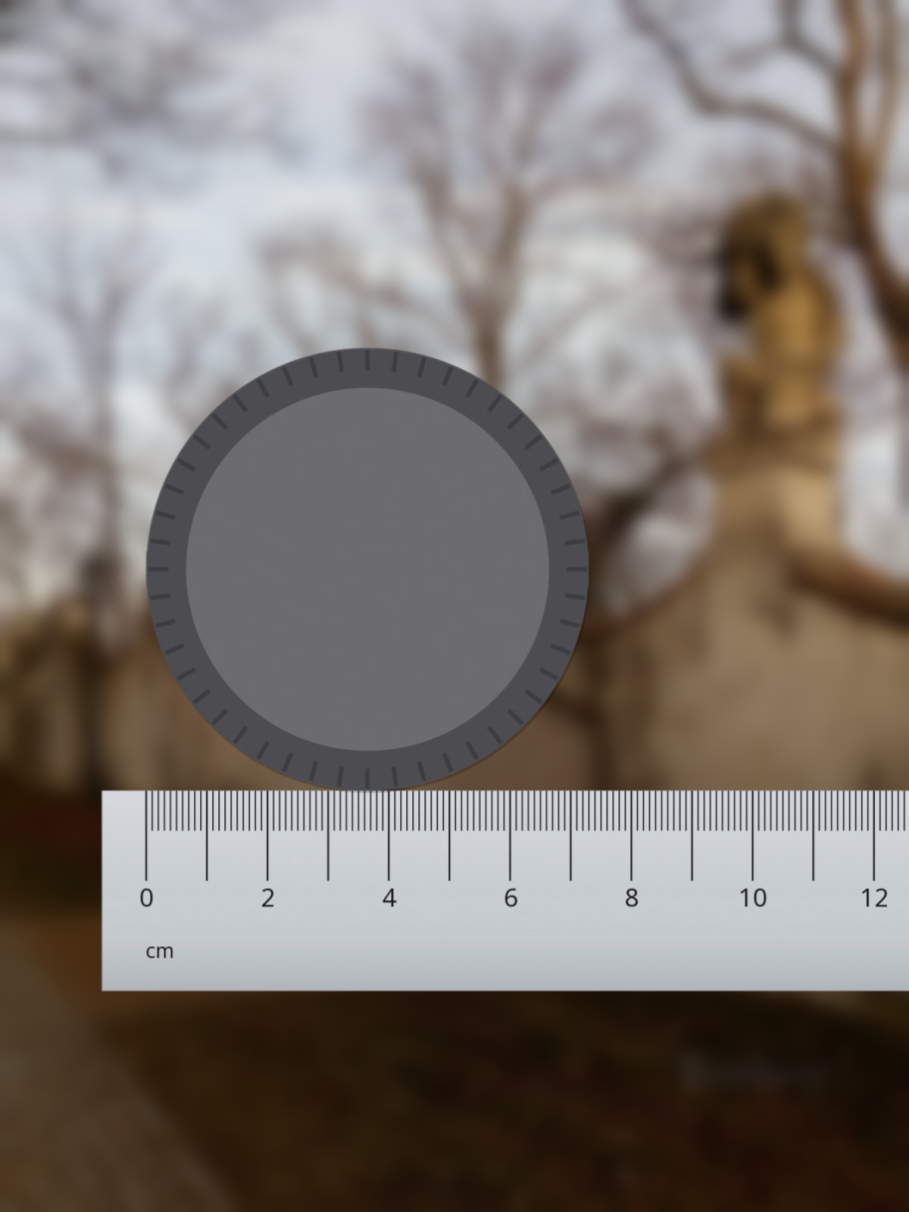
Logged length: 7.3 cm
